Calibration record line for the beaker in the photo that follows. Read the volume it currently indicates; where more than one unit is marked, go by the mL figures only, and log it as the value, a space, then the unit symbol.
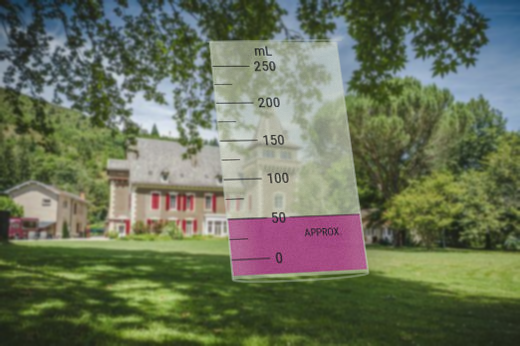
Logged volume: 50 mL
